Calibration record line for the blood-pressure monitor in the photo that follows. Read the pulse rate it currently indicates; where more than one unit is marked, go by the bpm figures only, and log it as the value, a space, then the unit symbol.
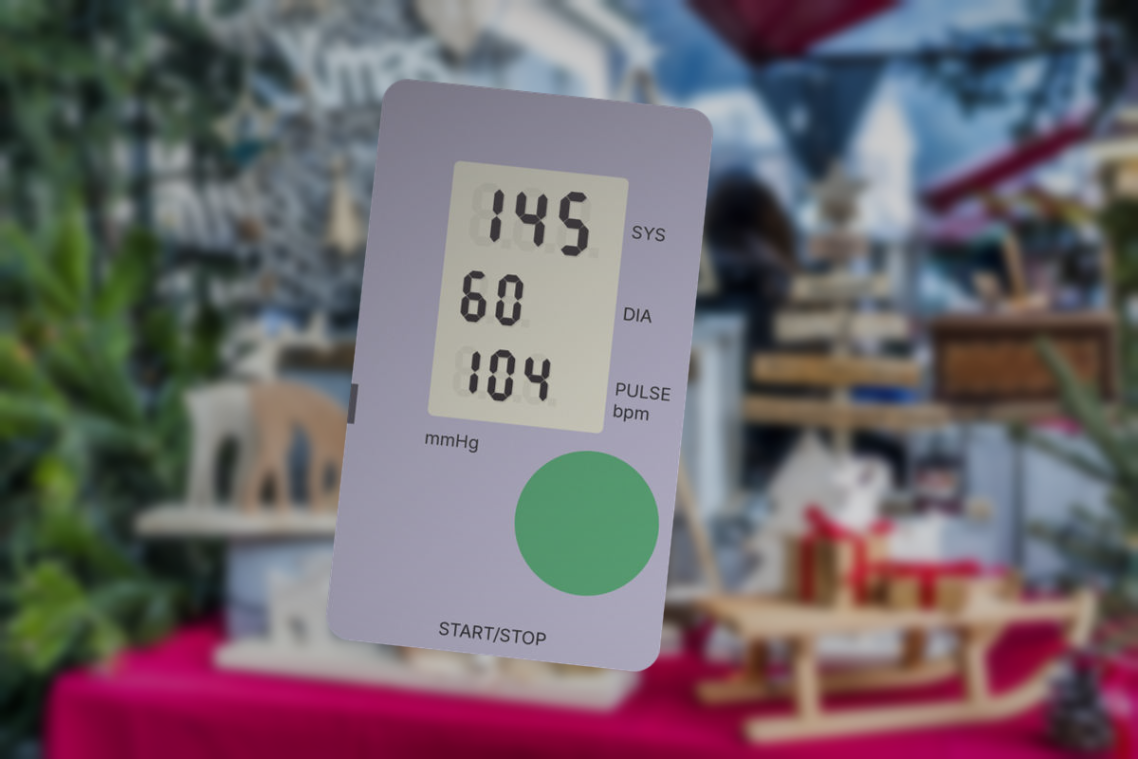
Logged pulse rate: 104 bpm
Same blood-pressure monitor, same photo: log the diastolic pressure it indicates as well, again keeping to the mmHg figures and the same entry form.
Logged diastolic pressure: 60 mmHg
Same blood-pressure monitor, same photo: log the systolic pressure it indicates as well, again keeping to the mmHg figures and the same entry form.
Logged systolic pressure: 145 mmHg
